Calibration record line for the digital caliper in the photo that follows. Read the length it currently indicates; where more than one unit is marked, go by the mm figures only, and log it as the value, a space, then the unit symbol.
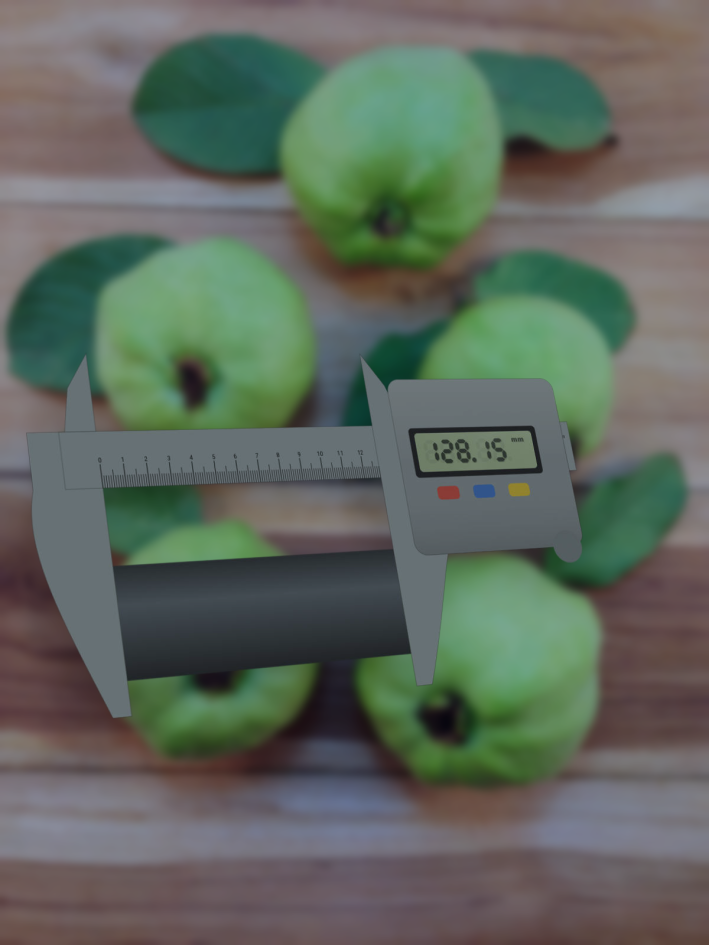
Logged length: 128.15 mm
